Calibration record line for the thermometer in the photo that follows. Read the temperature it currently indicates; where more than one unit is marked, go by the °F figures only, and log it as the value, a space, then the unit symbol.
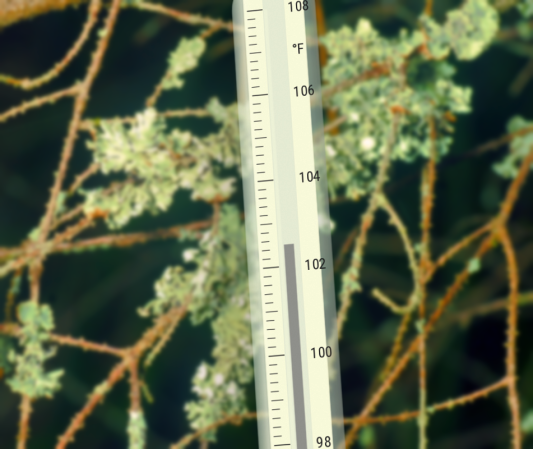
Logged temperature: 102.5 °F
